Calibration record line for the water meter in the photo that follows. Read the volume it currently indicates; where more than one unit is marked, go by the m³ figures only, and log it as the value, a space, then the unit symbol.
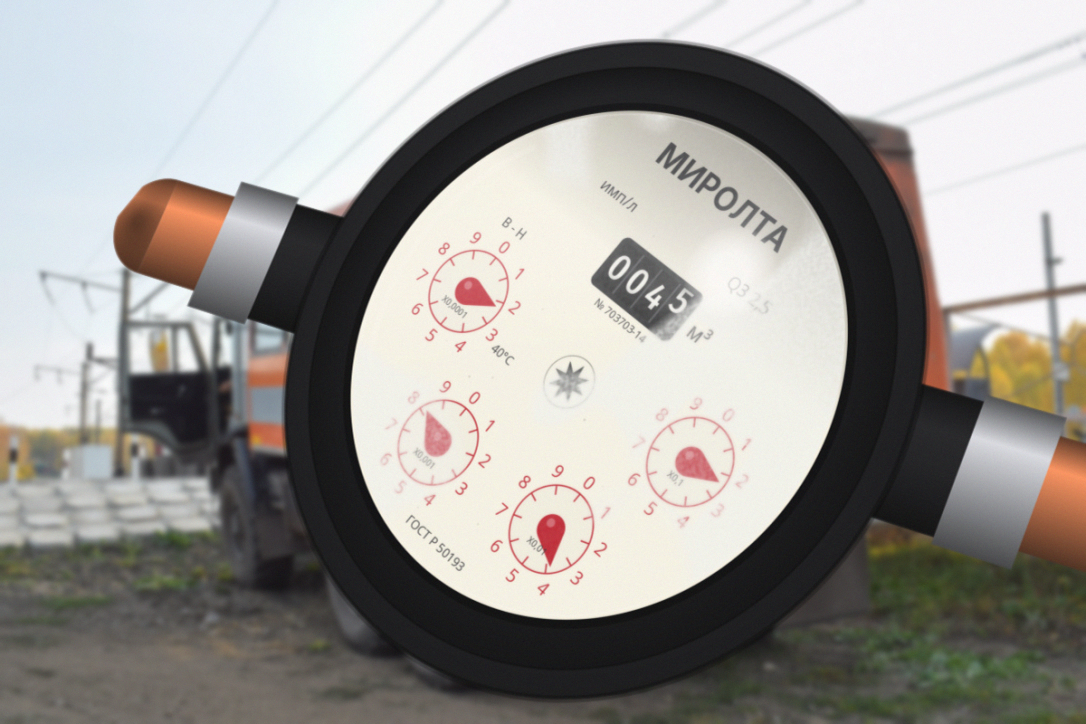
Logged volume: 45.2382 m³
